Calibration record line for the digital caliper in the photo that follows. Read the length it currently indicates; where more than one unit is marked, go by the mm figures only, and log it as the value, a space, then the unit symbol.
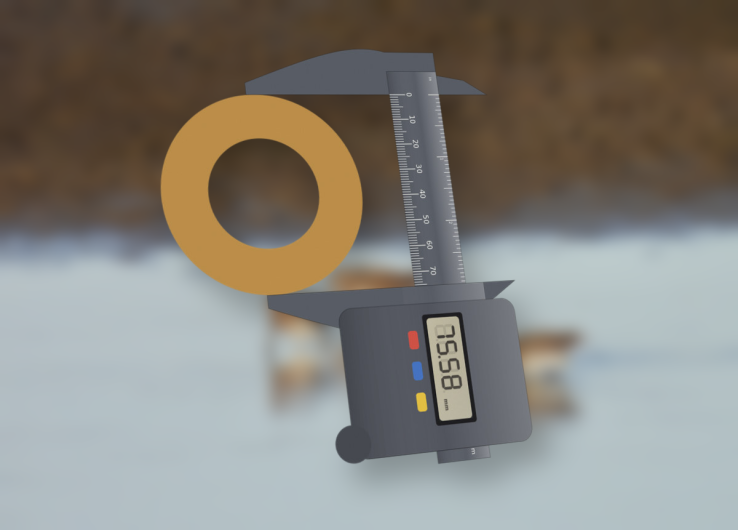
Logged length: 75.58 mm
